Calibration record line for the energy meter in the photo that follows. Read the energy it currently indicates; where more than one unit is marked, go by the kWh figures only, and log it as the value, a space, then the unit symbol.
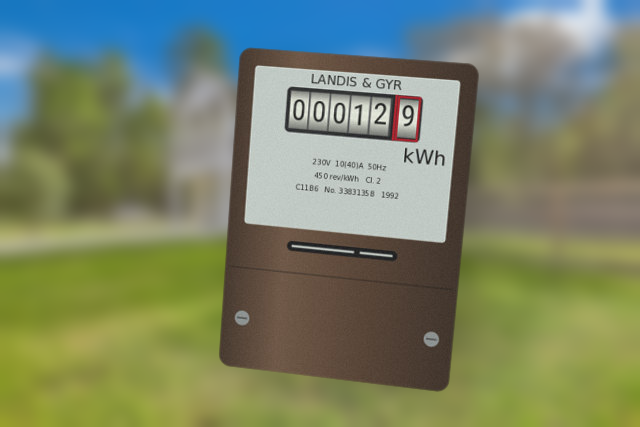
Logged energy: 12.9 kWh
